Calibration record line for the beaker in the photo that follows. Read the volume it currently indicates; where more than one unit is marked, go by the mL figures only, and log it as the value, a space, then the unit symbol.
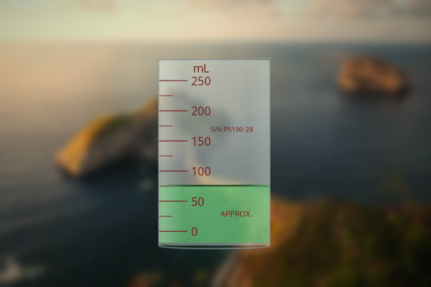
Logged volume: 75 mL
